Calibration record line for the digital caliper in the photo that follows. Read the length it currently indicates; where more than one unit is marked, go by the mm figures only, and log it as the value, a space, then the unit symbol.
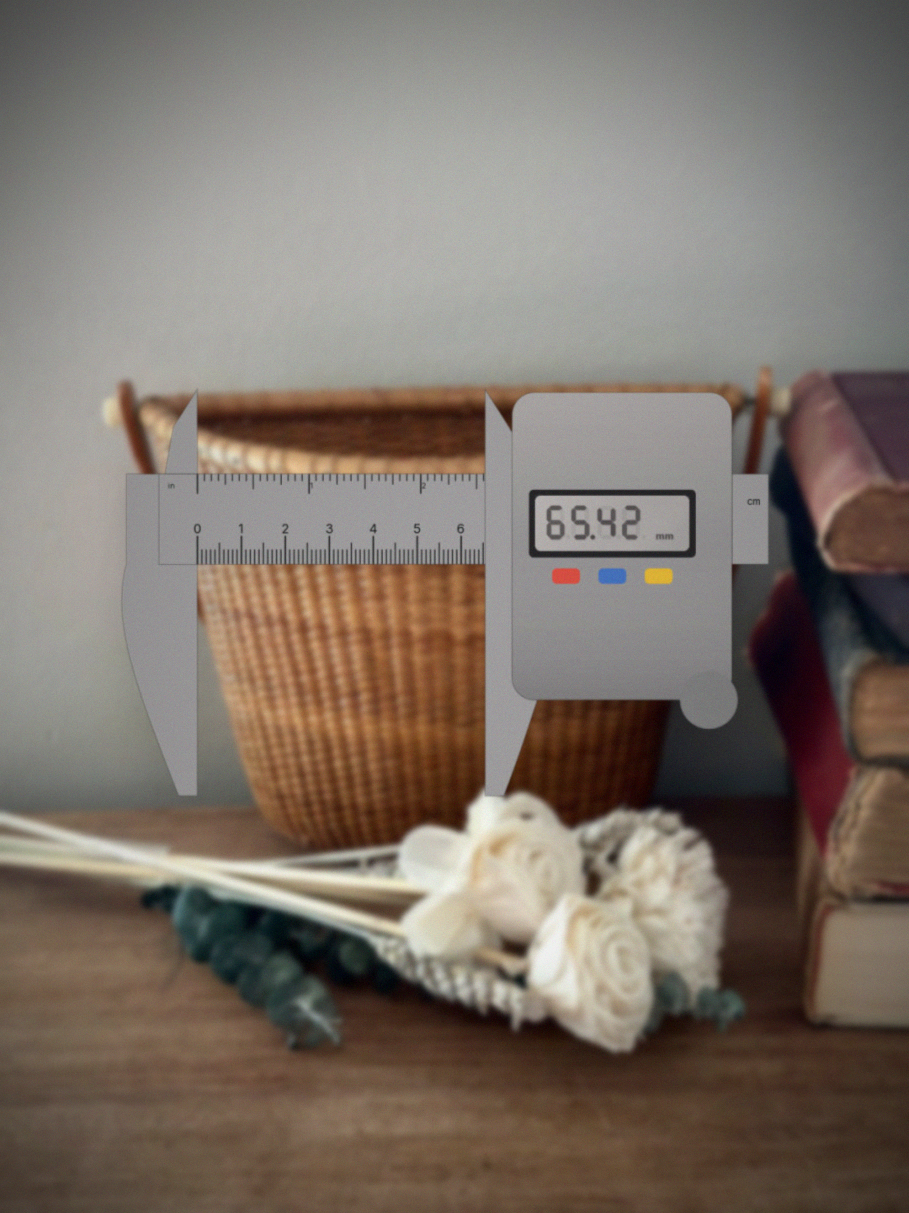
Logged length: 65.42 mm
